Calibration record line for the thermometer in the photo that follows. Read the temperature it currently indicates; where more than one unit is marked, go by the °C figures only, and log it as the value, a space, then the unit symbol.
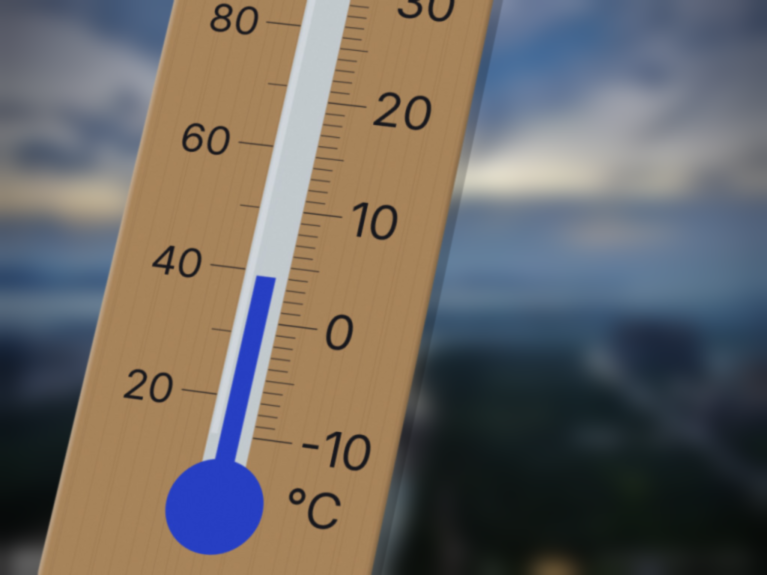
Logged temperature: 4 °C
